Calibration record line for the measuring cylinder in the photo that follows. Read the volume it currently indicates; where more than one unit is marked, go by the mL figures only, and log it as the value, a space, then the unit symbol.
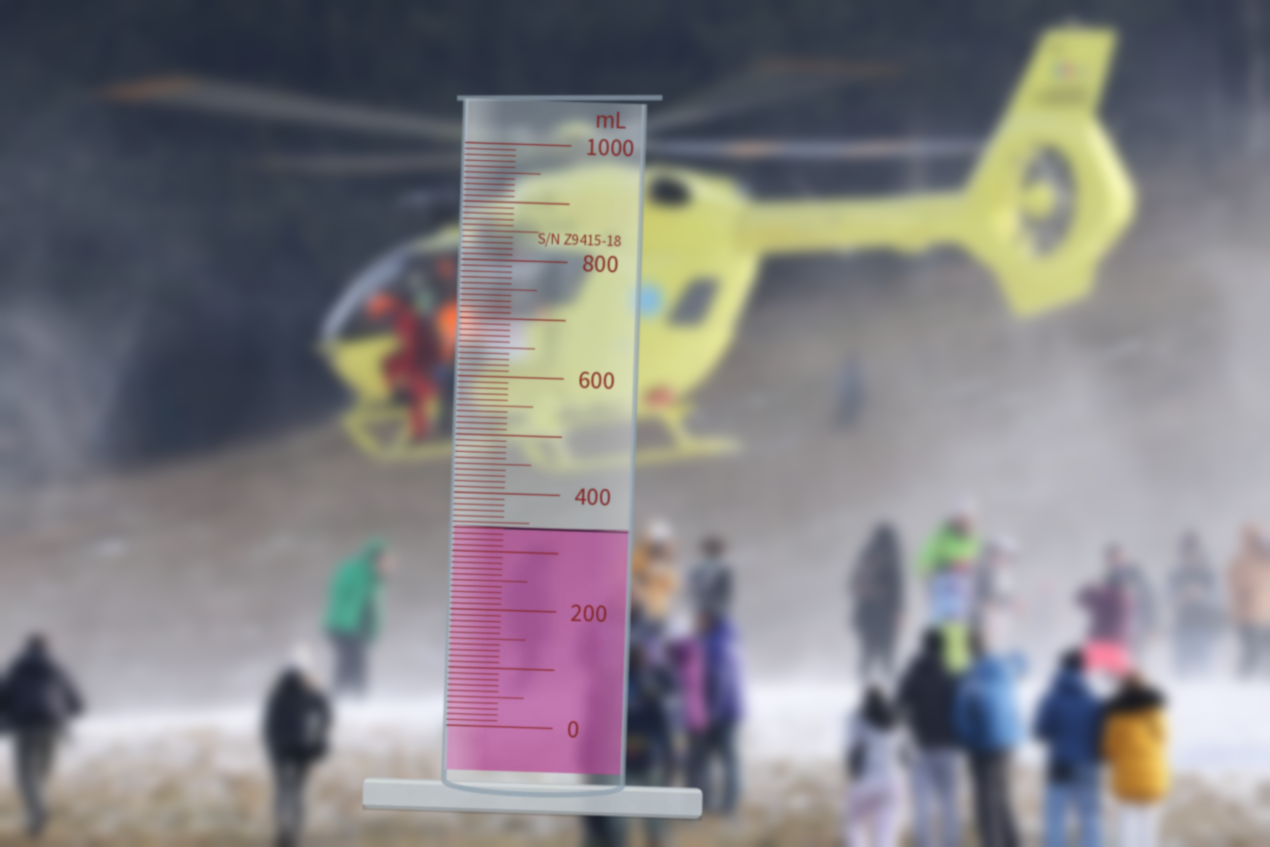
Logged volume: 340 mL
